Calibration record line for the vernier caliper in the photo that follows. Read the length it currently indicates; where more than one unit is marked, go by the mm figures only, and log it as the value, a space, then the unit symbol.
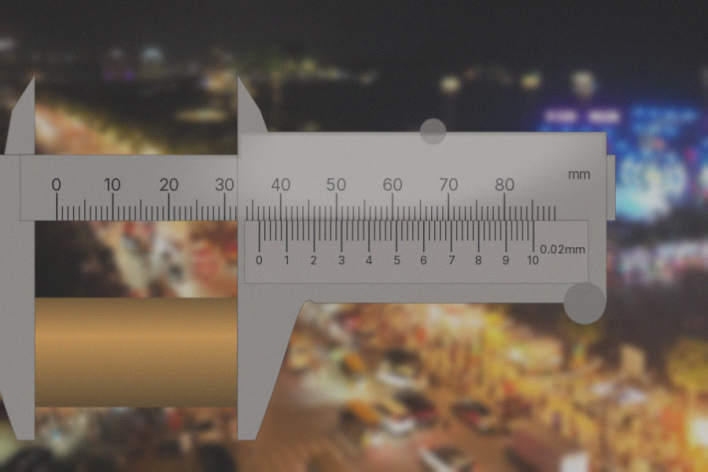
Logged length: 36.2 mm
